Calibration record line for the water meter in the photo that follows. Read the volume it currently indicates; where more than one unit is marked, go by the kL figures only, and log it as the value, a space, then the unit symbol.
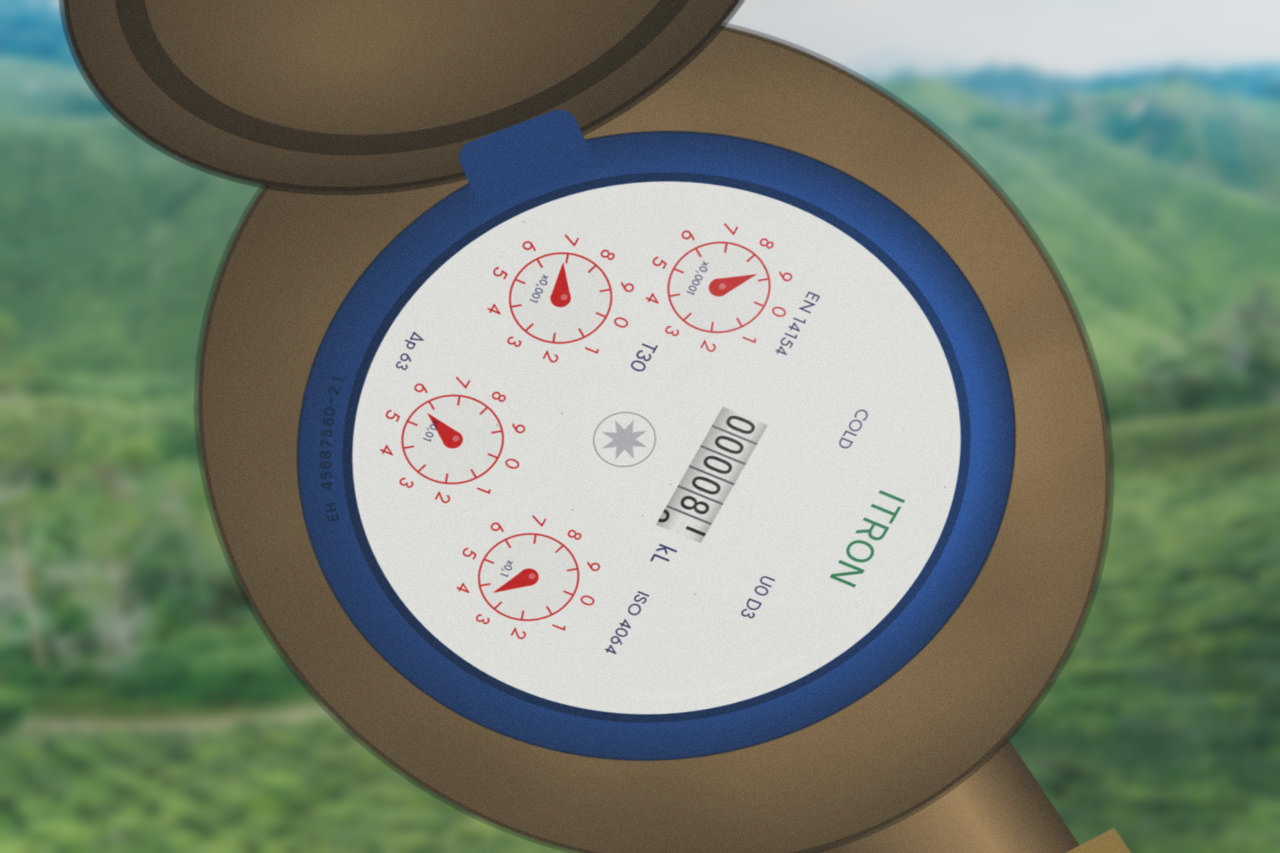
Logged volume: 81.3568 kL
